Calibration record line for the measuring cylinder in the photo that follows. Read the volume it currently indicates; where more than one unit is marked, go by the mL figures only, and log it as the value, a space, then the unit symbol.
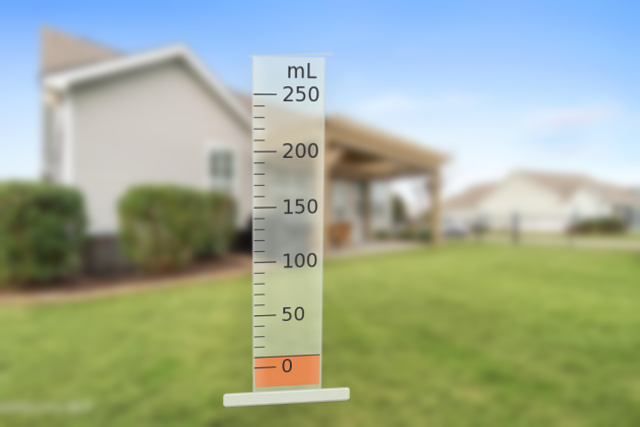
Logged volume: 10 mL
